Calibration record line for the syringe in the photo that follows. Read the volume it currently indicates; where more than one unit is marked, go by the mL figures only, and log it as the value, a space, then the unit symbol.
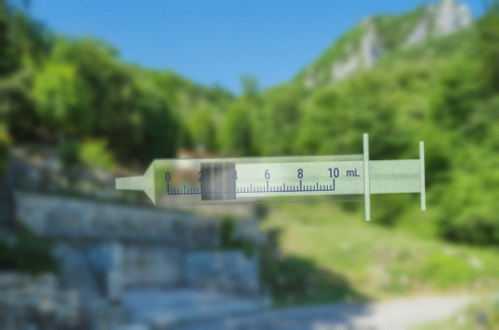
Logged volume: 2 mL
